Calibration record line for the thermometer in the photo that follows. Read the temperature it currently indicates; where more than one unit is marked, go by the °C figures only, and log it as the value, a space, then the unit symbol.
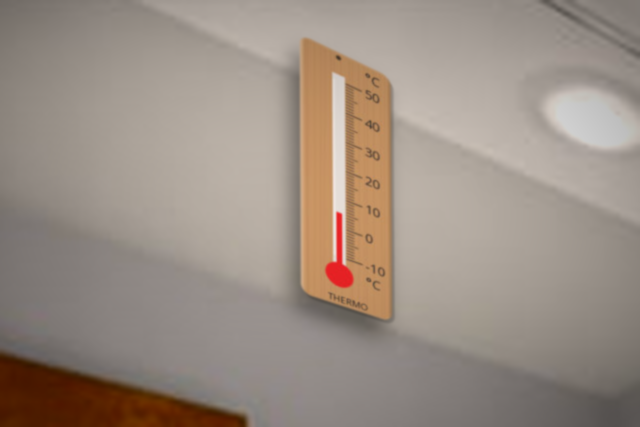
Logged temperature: 5 °C
